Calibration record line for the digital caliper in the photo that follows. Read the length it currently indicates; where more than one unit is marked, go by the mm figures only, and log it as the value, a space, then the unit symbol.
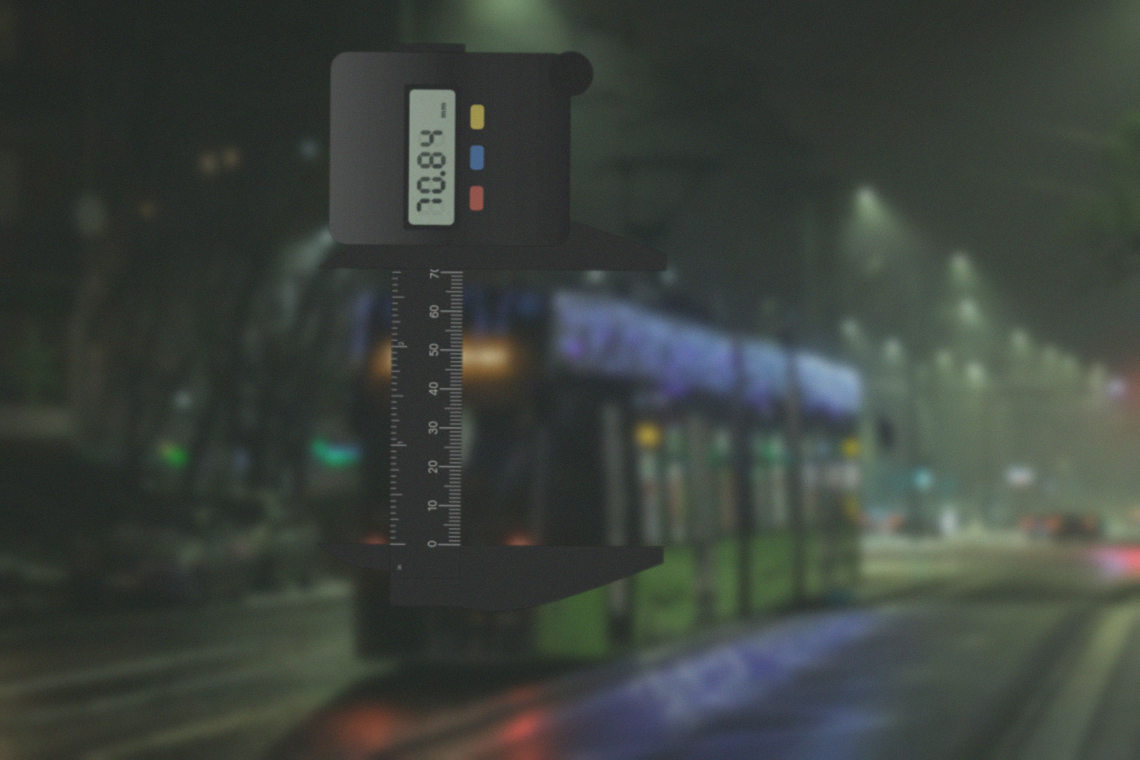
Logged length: 70.84 mm
